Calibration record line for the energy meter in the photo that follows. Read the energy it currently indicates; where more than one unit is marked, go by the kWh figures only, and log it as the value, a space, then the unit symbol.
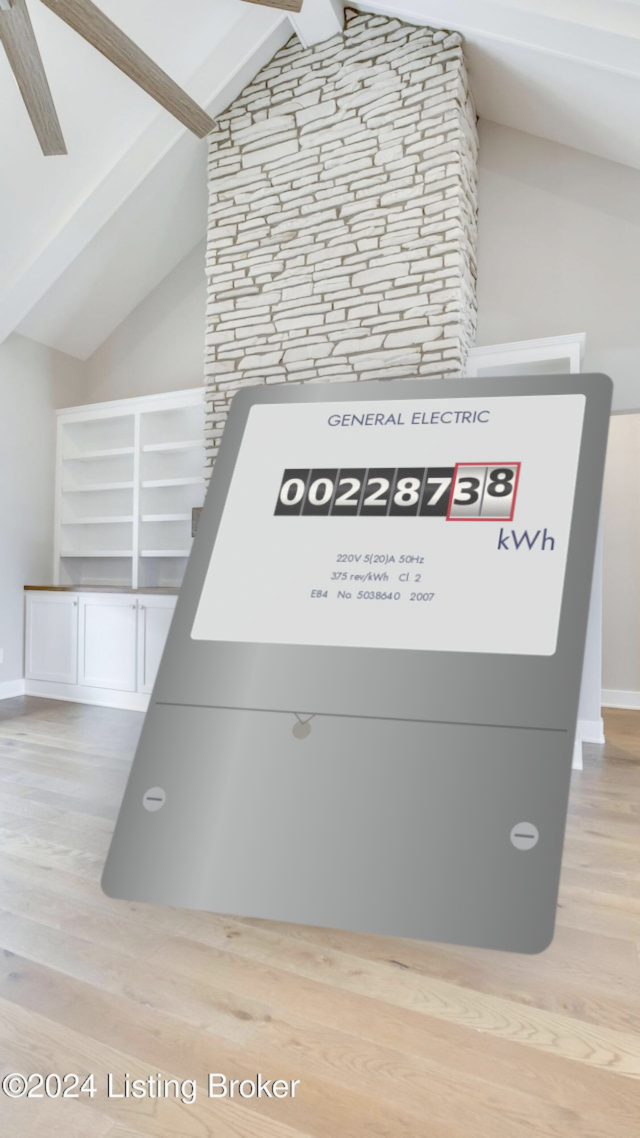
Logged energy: 2287.38 kWh
